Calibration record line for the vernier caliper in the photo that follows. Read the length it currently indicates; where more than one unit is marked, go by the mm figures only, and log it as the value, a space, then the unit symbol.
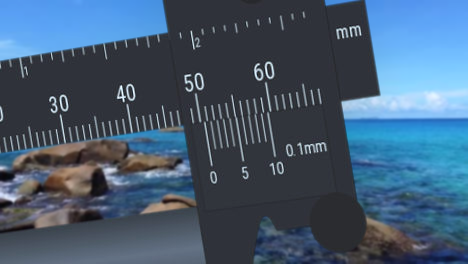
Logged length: 50.6 mm
